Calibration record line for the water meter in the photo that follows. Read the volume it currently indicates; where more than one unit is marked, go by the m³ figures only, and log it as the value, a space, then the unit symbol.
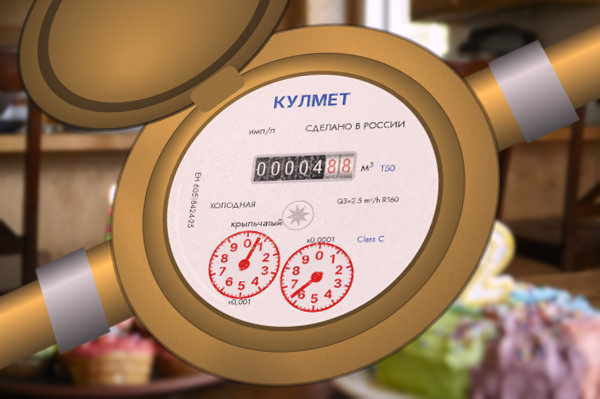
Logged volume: 4.8806 m³
